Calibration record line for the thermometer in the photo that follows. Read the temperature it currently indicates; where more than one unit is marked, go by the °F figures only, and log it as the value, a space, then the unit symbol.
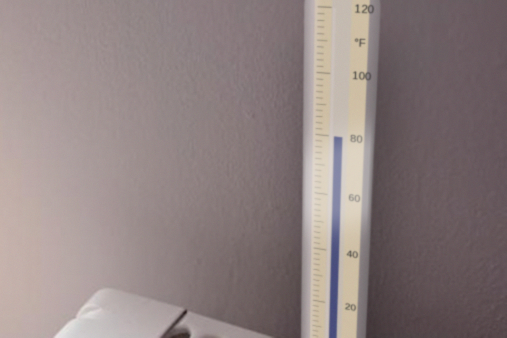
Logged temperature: 80 °F
